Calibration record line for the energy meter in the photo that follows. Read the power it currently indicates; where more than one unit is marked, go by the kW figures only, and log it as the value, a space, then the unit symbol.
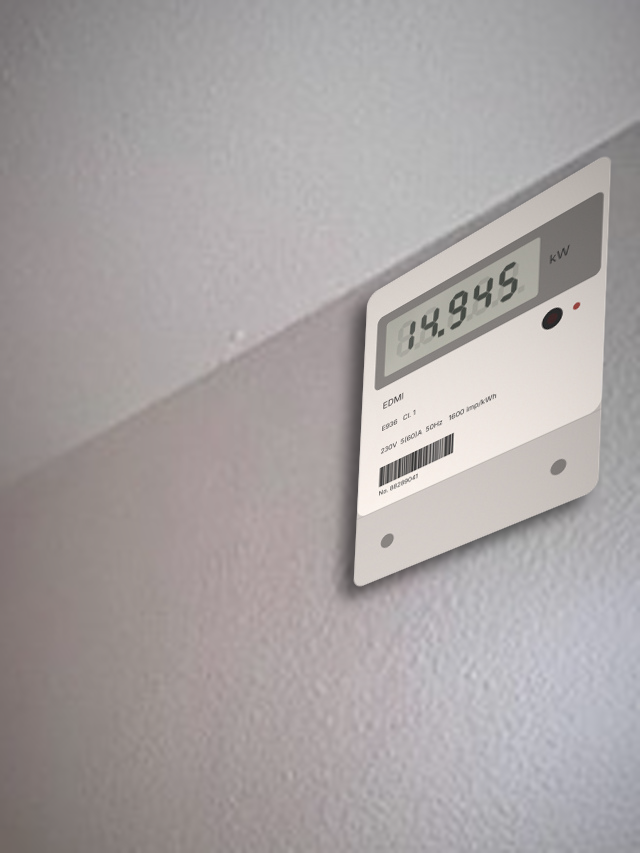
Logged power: 14.945 kW
